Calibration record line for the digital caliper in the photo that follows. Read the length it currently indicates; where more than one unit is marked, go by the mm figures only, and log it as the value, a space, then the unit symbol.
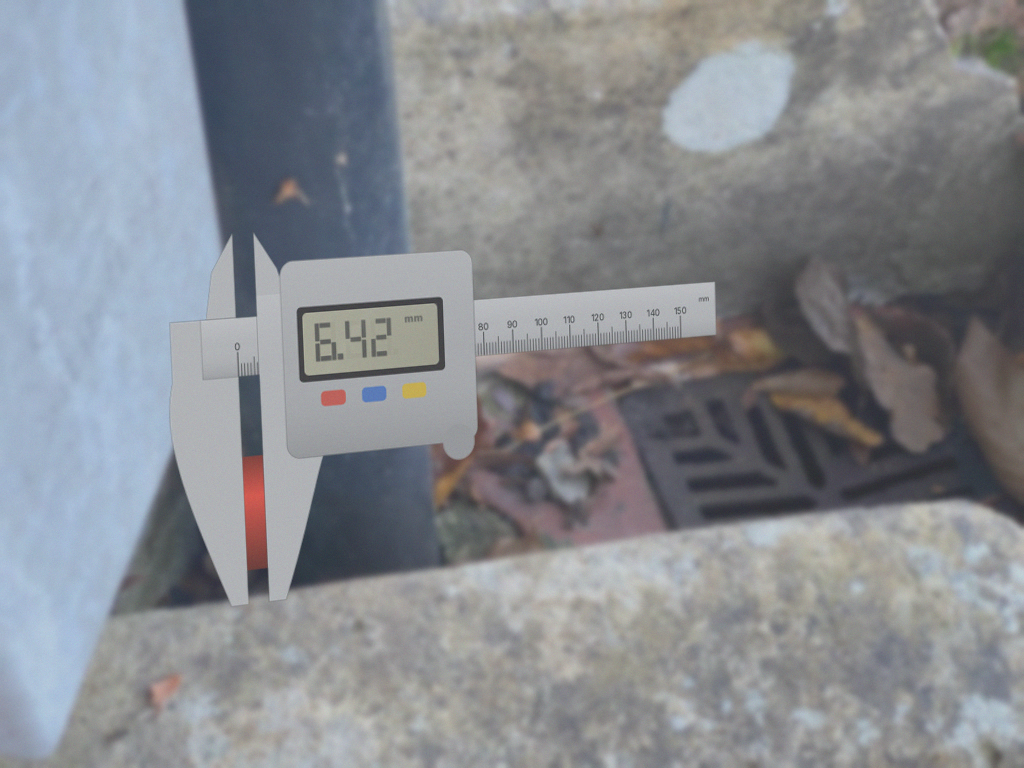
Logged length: 6.42 mm
